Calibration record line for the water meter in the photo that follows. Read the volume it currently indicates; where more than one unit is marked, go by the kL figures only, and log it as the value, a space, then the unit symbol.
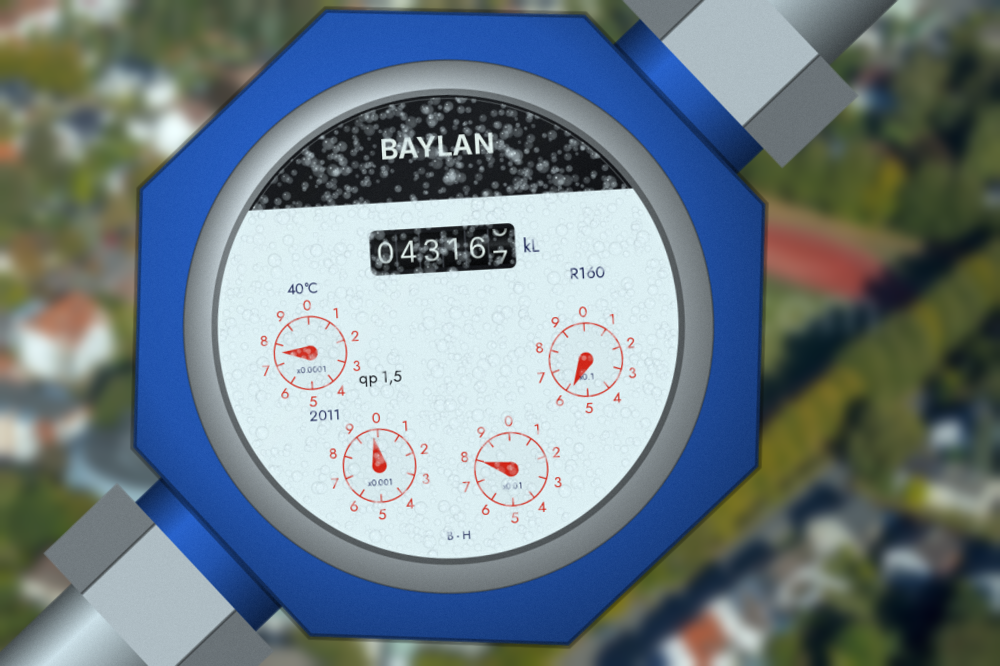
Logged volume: 43166.5797 kL
